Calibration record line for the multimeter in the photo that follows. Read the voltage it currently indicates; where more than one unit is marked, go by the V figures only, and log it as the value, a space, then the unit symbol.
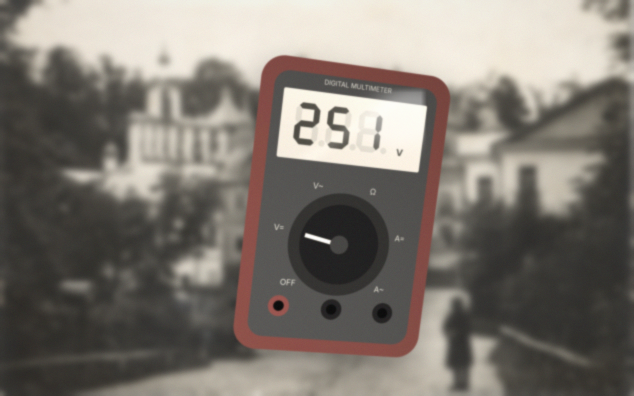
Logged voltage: 251 V
